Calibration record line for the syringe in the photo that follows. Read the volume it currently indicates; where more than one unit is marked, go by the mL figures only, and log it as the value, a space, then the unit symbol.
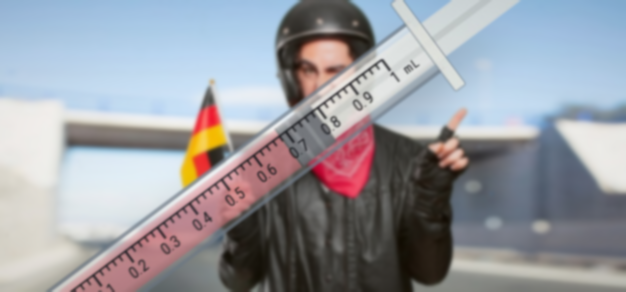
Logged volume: 0.68 mL
